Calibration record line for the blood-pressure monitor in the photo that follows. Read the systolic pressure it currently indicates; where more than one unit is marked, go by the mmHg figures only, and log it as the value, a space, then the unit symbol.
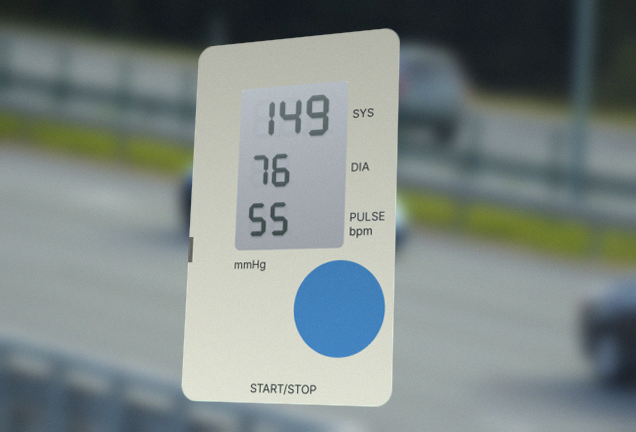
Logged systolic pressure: 149 mmHg
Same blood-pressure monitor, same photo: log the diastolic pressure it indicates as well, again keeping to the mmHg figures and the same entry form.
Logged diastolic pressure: 76 mmHg
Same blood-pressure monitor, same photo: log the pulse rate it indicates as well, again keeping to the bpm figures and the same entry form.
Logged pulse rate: 55 bpm
